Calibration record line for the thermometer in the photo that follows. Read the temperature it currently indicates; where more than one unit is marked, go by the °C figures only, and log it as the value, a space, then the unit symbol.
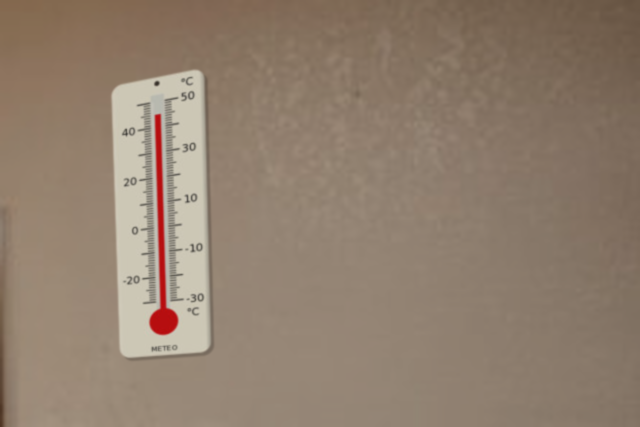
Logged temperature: 45 °C
